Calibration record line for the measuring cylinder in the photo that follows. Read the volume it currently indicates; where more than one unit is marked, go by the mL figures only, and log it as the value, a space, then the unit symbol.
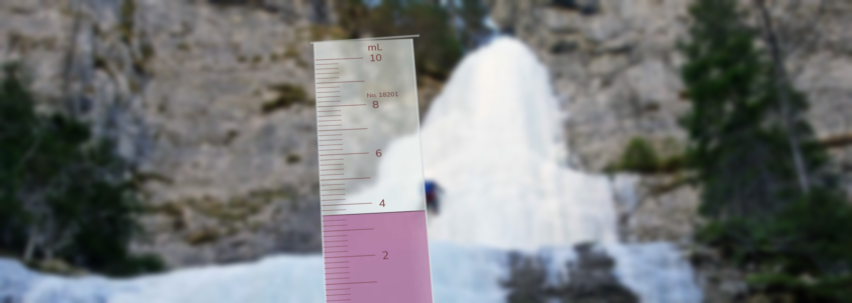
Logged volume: 3.6 mL
